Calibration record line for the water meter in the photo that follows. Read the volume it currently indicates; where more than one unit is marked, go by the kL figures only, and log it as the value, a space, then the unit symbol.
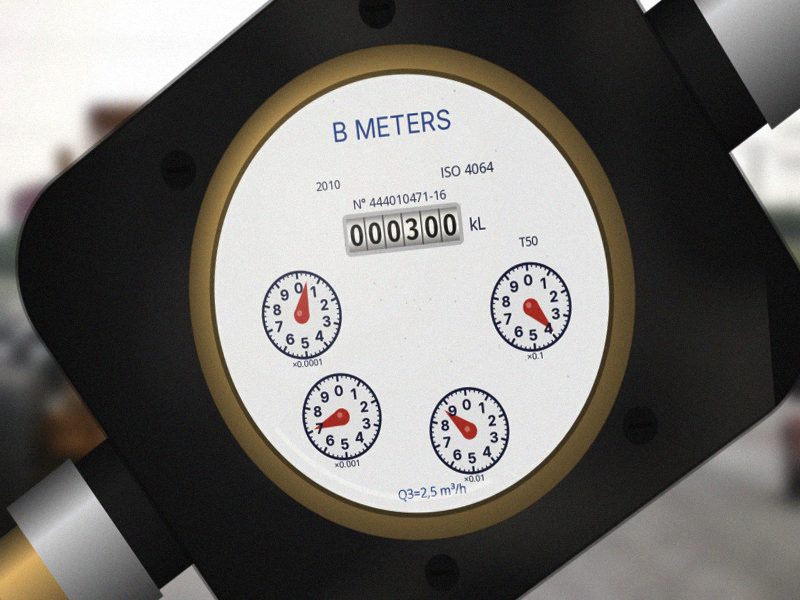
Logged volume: 300.3870 kL
